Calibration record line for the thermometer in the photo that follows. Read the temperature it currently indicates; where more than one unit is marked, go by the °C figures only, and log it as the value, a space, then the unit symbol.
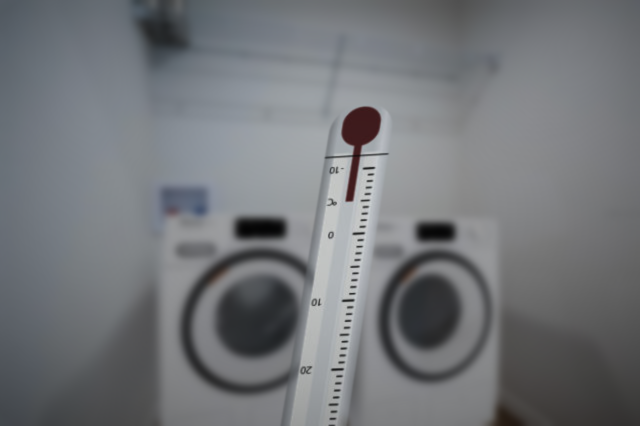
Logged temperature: -5 °C
